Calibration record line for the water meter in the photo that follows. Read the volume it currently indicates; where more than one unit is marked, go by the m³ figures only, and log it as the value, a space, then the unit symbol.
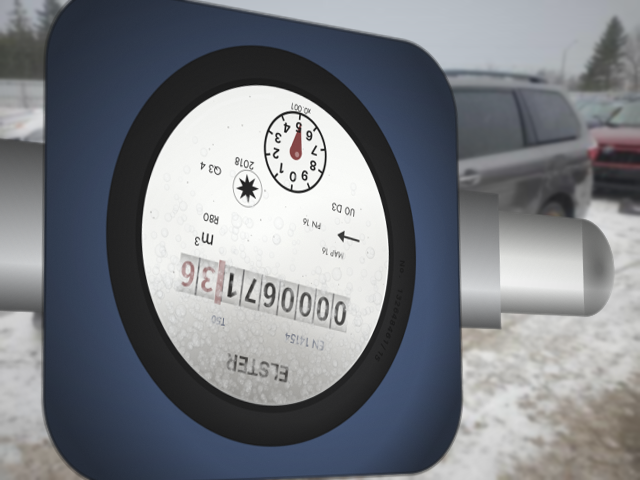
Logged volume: 671.365 m³
